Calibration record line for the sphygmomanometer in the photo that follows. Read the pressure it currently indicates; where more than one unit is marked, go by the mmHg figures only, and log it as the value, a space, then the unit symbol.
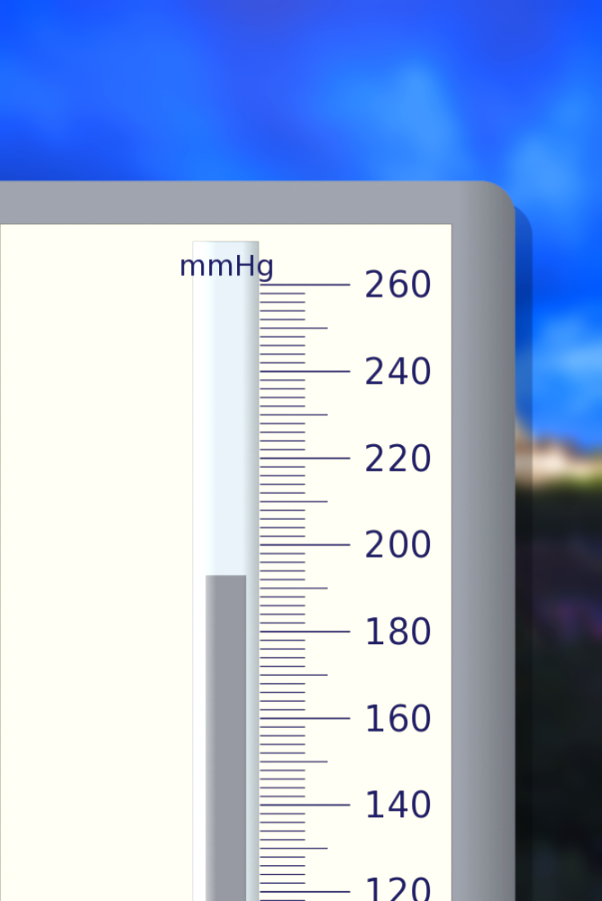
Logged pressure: 193 mmHg
